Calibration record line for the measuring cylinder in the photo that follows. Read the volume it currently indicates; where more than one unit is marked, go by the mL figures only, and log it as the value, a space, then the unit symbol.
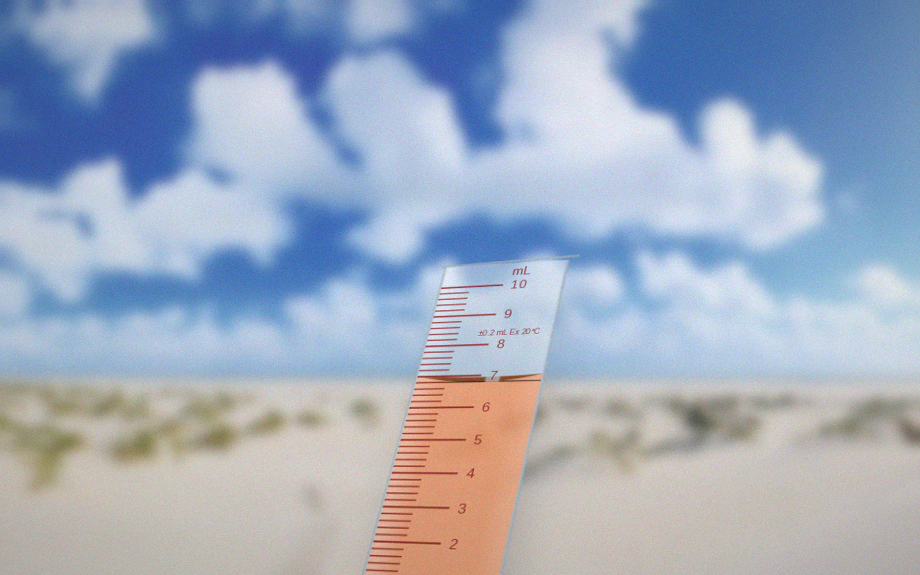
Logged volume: 6.8 mL
